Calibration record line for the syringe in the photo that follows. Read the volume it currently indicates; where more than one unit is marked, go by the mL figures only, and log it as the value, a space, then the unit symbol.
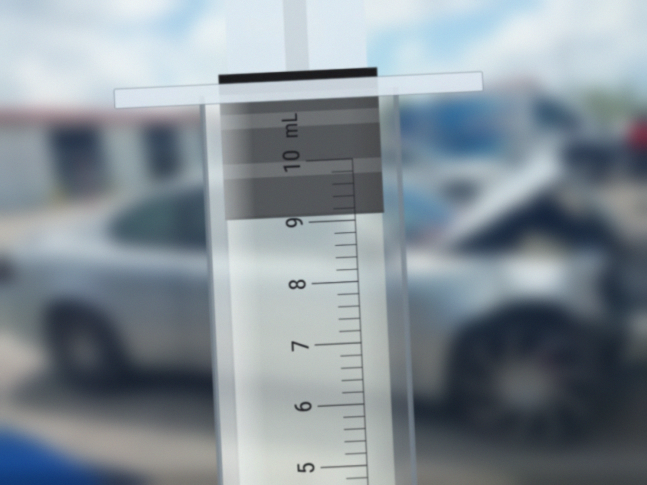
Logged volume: 9.1 mL
